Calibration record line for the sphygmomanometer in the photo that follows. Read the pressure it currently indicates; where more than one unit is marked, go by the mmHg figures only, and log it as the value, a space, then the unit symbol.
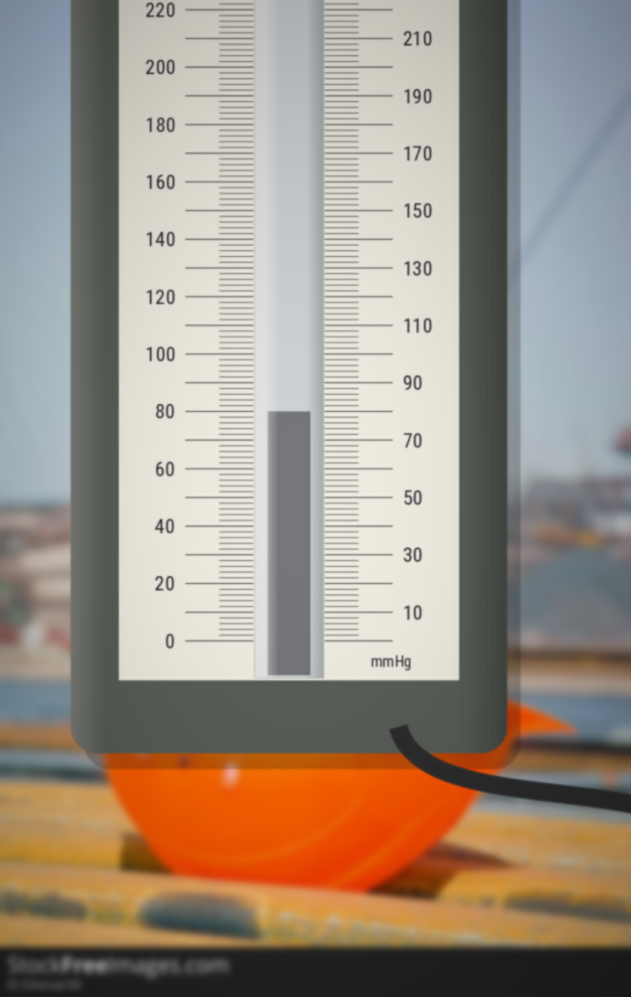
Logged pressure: 80 mmHg
